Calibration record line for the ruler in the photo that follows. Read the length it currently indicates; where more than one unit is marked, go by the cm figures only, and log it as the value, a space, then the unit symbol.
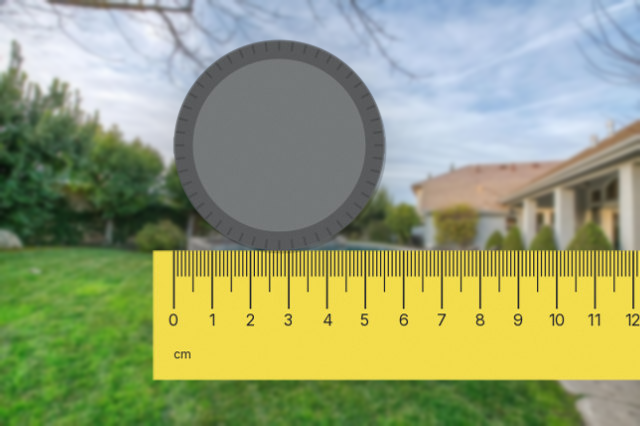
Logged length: 5.5 cm
